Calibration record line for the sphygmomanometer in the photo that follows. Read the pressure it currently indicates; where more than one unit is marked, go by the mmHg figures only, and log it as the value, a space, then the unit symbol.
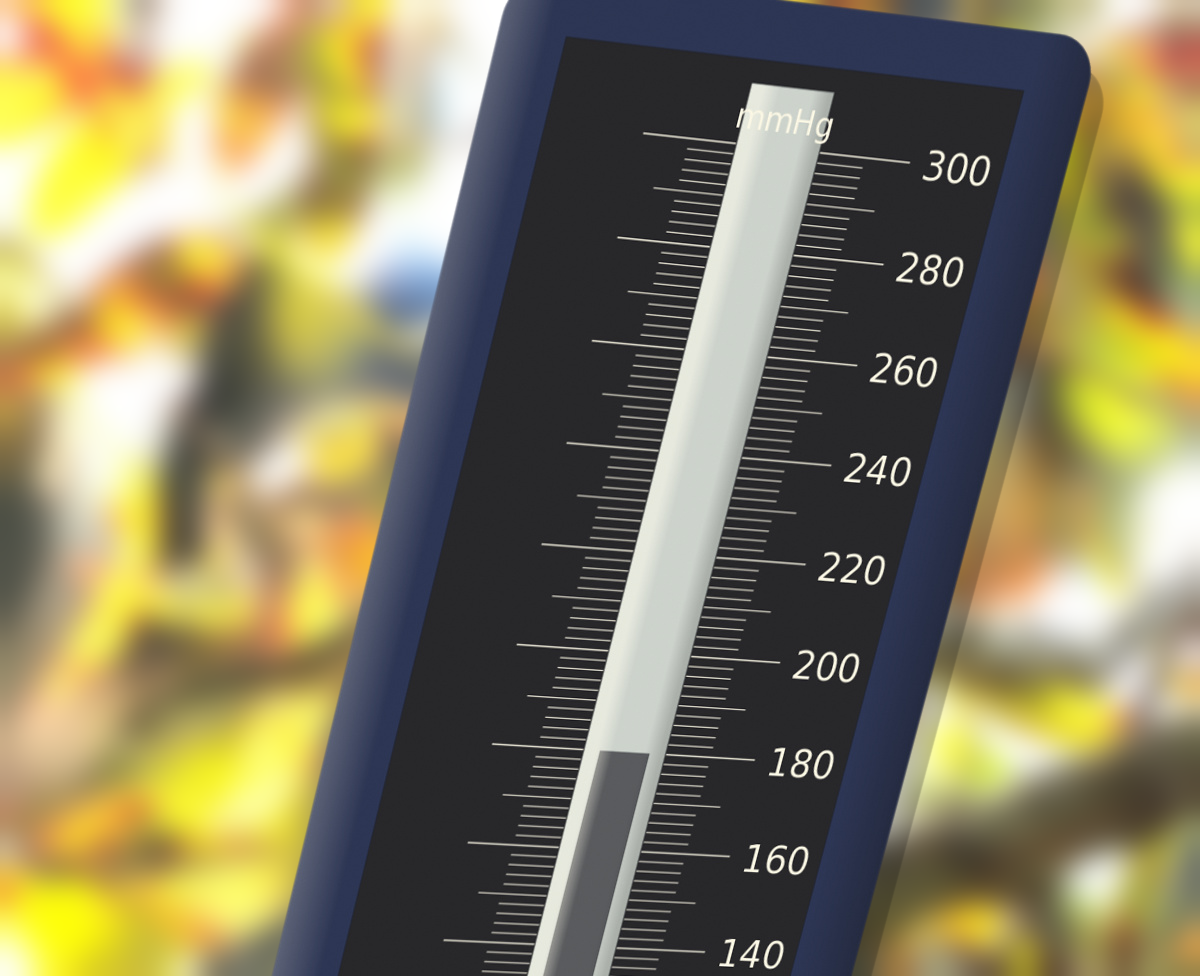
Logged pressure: 180 mmHg
